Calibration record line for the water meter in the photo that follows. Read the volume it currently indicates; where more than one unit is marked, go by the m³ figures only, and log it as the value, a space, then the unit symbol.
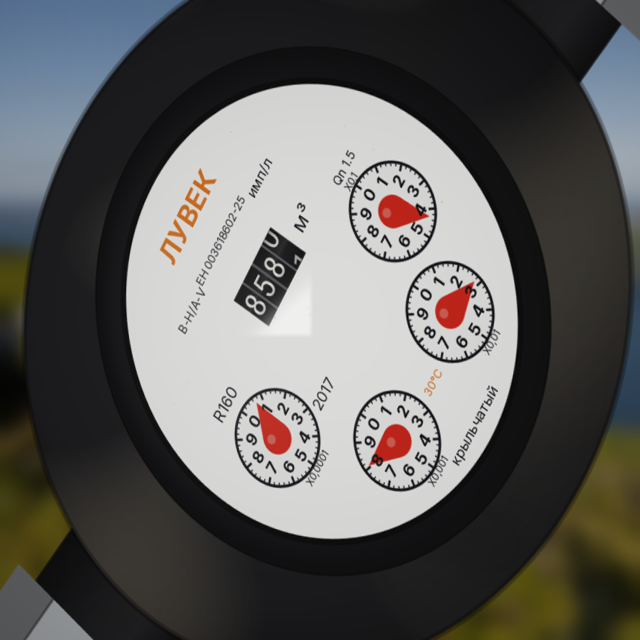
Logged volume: 8580.4280 m³
